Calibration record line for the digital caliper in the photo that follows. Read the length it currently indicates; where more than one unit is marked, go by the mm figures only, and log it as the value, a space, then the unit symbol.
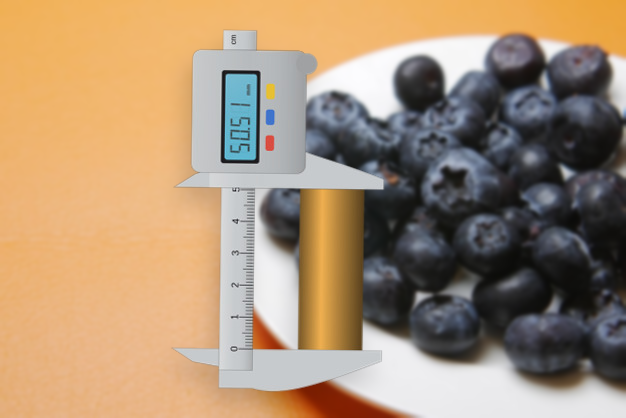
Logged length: 50.51 mm
